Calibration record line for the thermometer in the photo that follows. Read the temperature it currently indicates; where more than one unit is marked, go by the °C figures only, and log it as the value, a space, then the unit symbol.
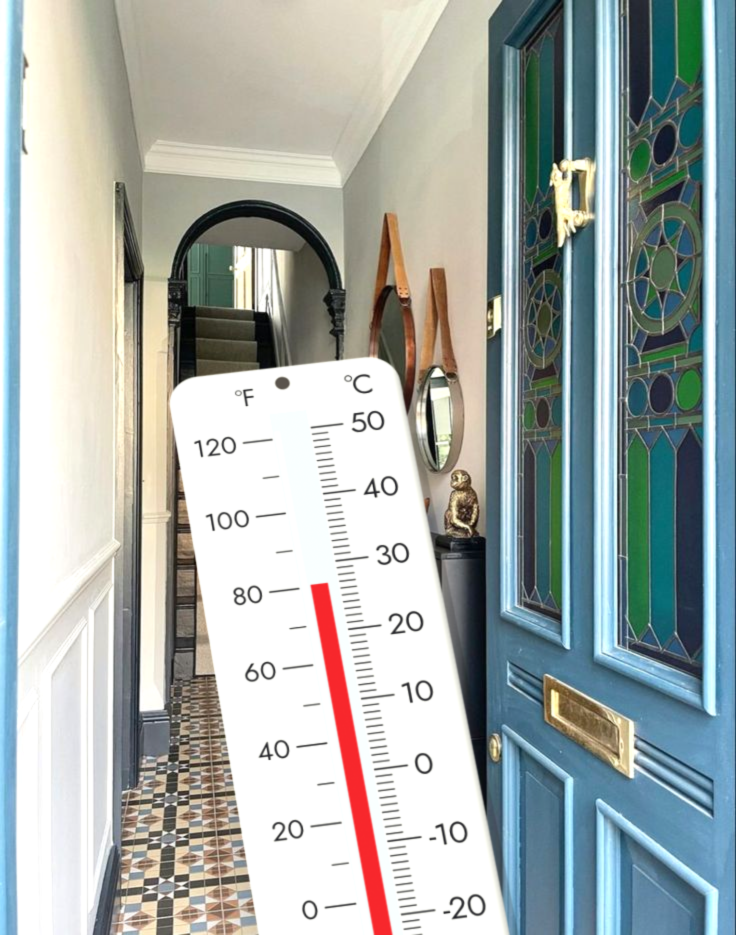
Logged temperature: 27 °C
